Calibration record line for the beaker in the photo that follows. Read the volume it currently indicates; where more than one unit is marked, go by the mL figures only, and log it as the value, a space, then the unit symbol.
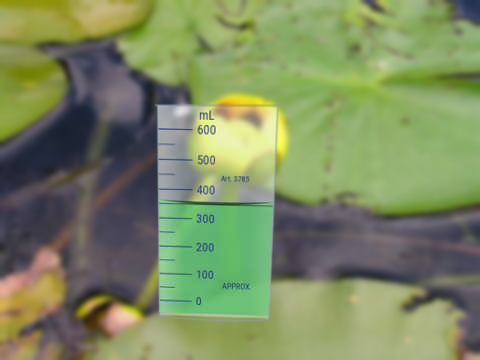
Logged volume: 350 mL
